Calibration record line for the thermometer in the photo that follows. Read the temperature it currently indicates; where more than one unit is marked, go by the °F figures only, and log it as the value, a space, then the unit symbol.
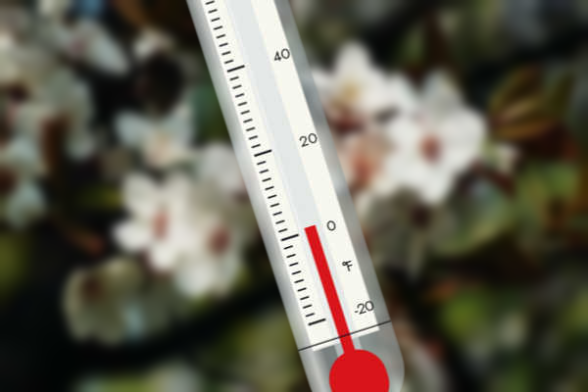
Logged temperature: 1 °F
